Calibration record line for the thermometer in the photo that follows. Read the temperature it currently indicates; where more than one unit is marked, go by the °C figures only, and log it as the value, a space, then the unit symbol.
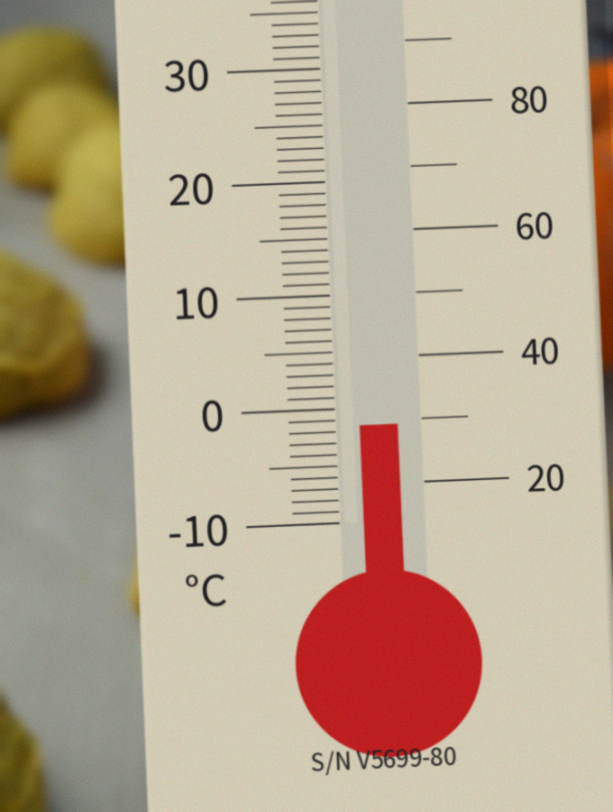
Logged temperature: -1.5 °C
